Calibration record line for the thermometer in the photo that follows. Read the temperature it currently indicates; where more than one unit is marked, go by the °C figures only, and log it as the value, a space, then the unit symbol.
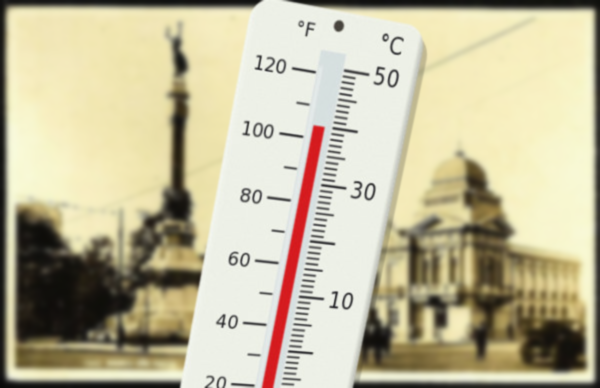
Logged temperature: 40 °C
